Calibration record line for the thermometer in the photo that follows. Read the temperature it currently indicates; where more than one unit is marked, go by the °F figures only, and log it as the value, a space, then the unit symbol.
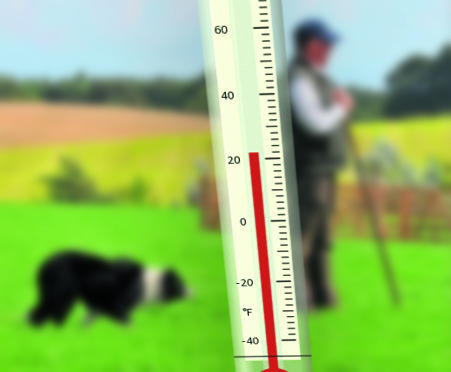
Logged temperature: 22 °F
